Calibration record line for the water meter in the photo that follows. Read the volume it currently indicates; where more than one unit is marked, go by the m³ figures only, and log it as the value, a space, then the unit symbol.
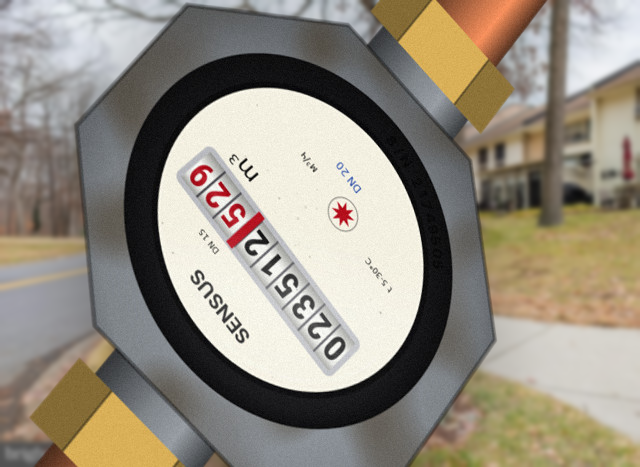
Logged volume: 23512.529 m³
